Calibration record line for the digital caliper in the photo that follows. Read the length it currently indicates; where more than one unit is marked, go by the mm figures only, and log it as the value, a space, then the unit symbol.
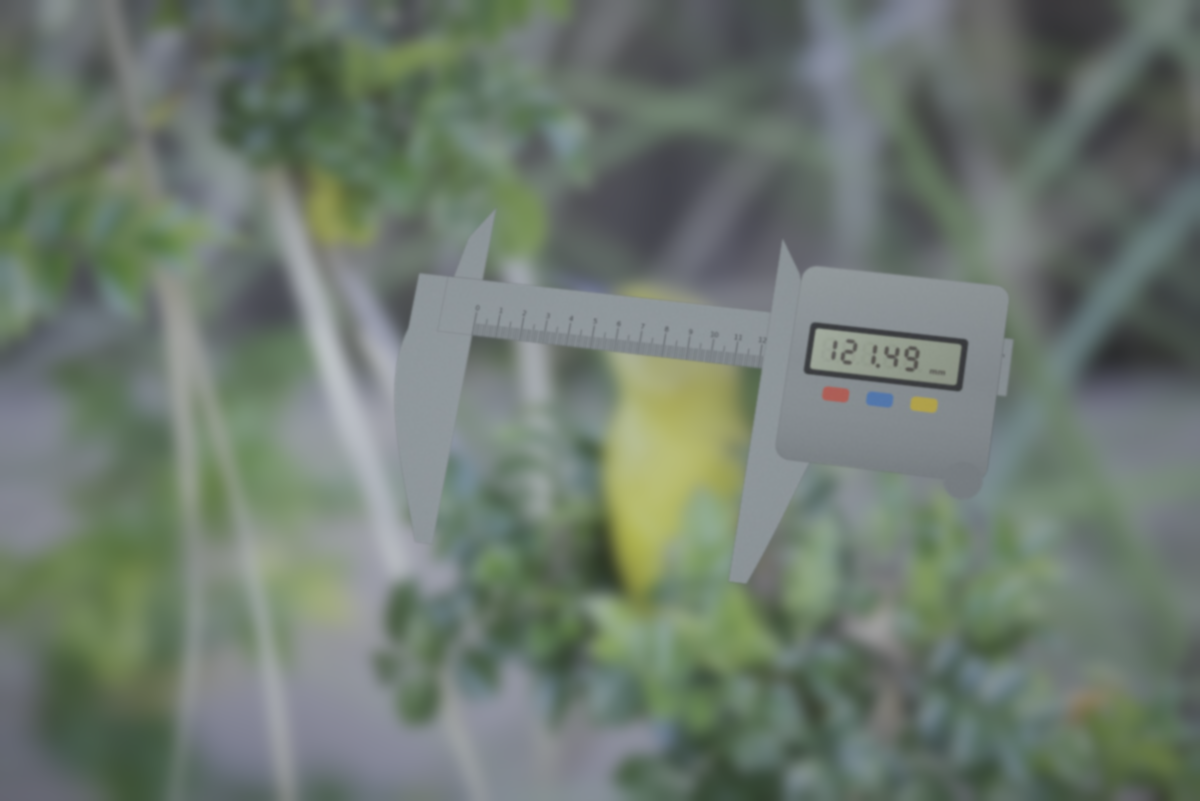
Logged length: 121.49 mm
